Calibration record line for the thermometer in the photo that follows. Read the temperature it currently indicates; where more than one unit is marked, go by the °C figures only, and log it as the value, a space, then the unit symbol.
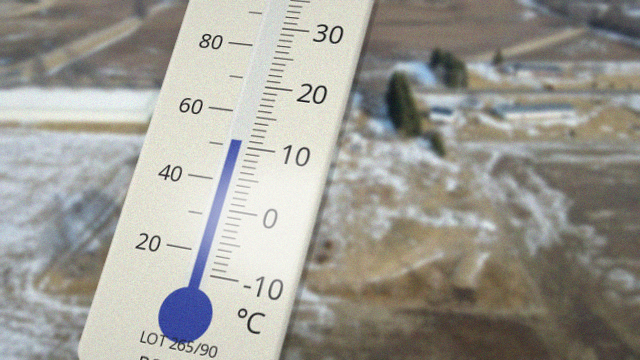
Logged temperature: 11 °C
